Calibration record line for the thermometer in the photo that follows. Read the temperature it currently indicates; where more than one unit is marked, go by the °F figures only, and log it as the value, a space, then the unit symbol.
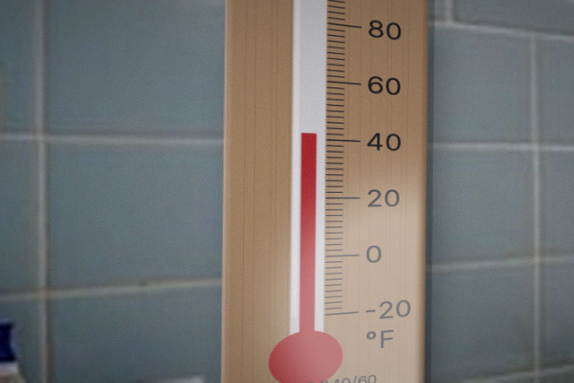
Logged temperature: 42 °F
